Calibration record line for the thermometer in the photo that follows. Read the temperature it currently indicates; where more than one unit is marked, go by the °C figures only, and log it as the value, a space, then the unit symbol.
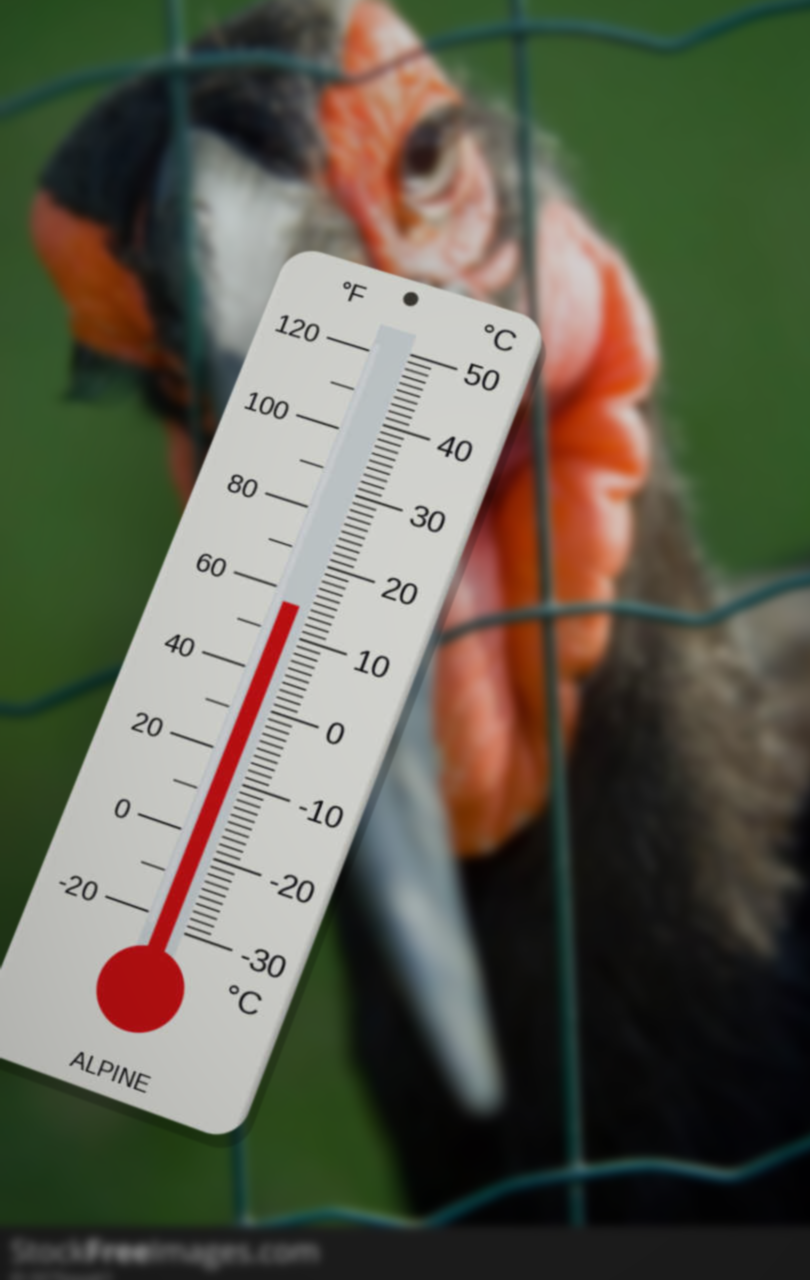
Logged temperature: 14 °C
